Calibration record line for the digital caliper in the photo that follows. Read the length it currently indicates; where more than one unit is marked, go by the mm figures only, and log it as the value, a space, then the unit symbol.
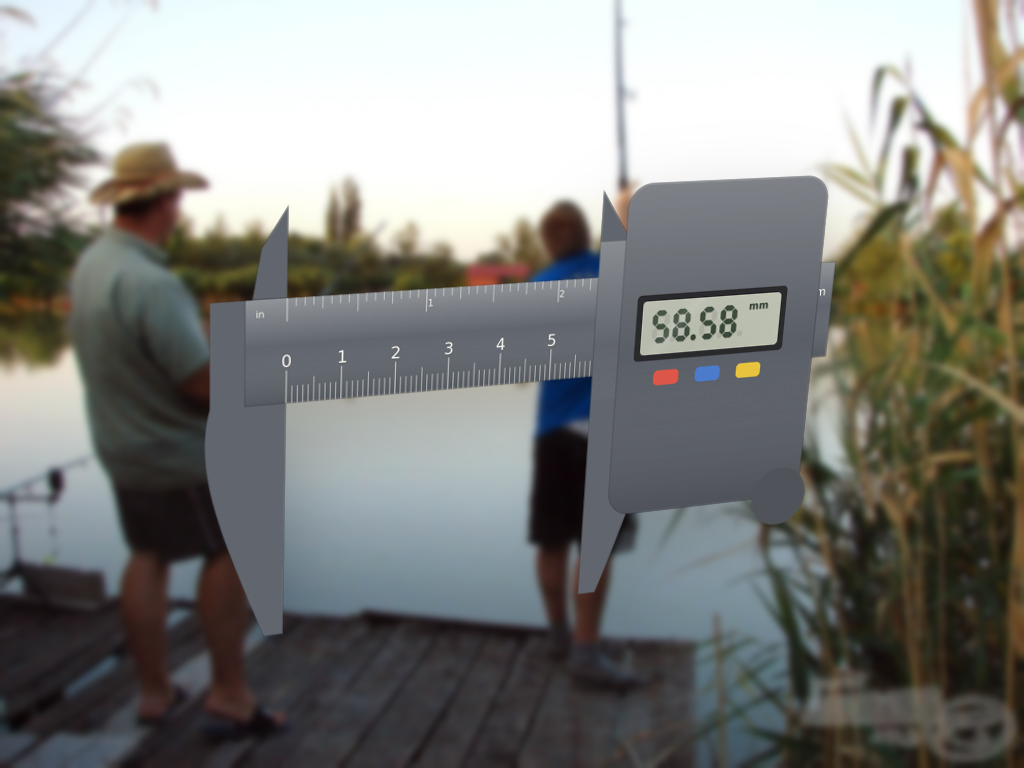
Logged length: 58.58 mm
